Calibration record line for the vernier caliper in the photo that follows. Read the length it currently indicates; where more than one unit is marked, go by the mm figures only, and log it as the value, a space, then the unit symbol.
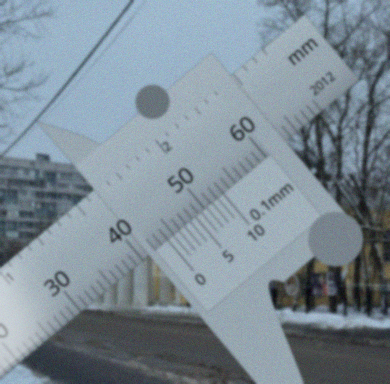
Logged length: 44.0 mm
